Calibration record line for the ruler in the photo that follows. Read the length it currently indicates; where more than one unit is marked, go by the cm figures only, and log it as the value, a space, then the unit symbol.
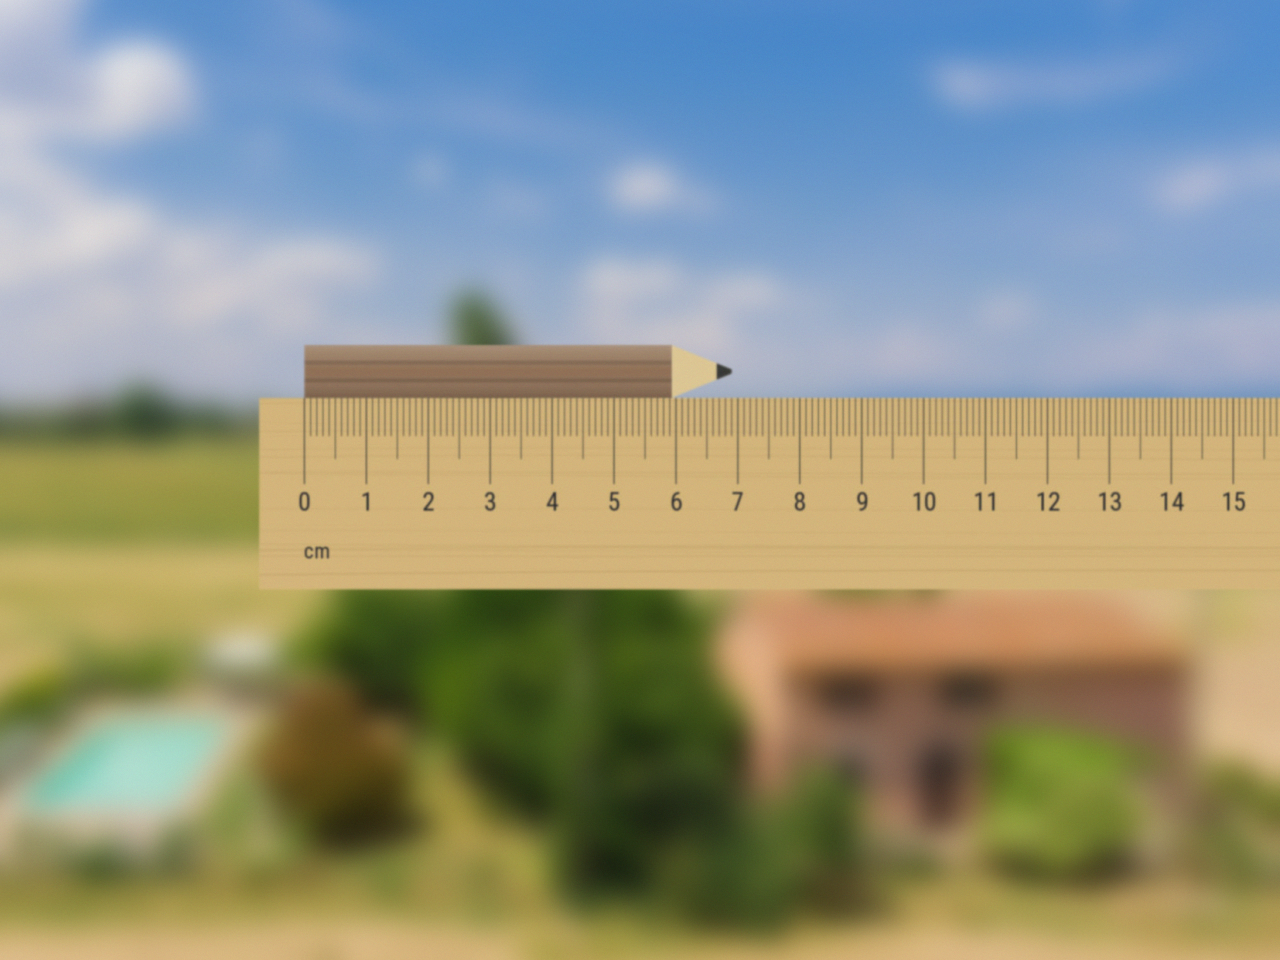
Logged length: 6.9 cm
